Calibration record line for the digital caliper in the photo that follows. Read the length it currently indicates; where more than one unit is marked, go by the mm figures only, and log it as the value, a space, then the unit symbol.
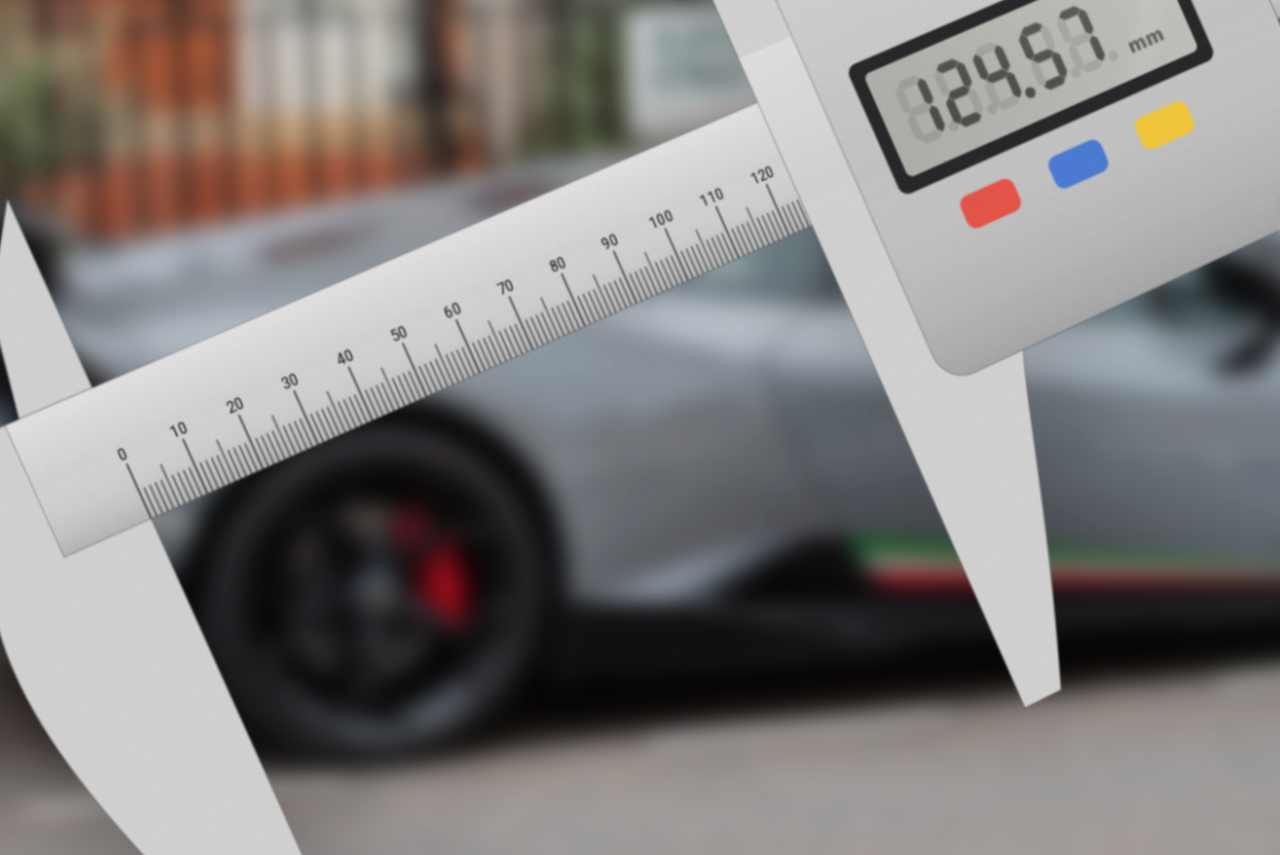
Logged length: 124.57 mm
